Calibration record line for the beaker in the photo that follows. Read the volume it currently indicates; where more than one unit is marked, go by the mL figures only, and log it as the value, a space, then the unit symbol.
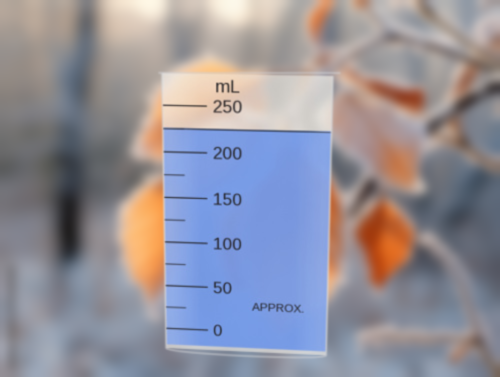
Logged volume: 225 mL
